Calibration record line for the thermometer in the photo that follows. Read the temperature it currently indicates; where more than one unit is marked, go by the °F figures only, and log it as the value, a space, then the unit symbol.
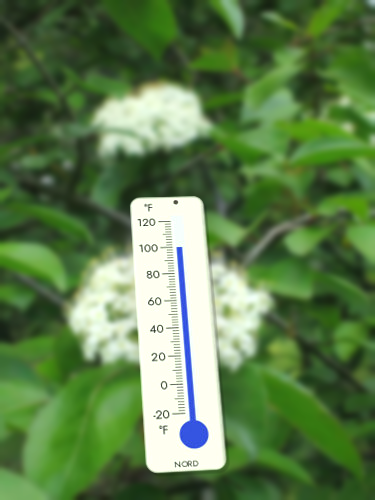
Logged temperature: 100 °F
